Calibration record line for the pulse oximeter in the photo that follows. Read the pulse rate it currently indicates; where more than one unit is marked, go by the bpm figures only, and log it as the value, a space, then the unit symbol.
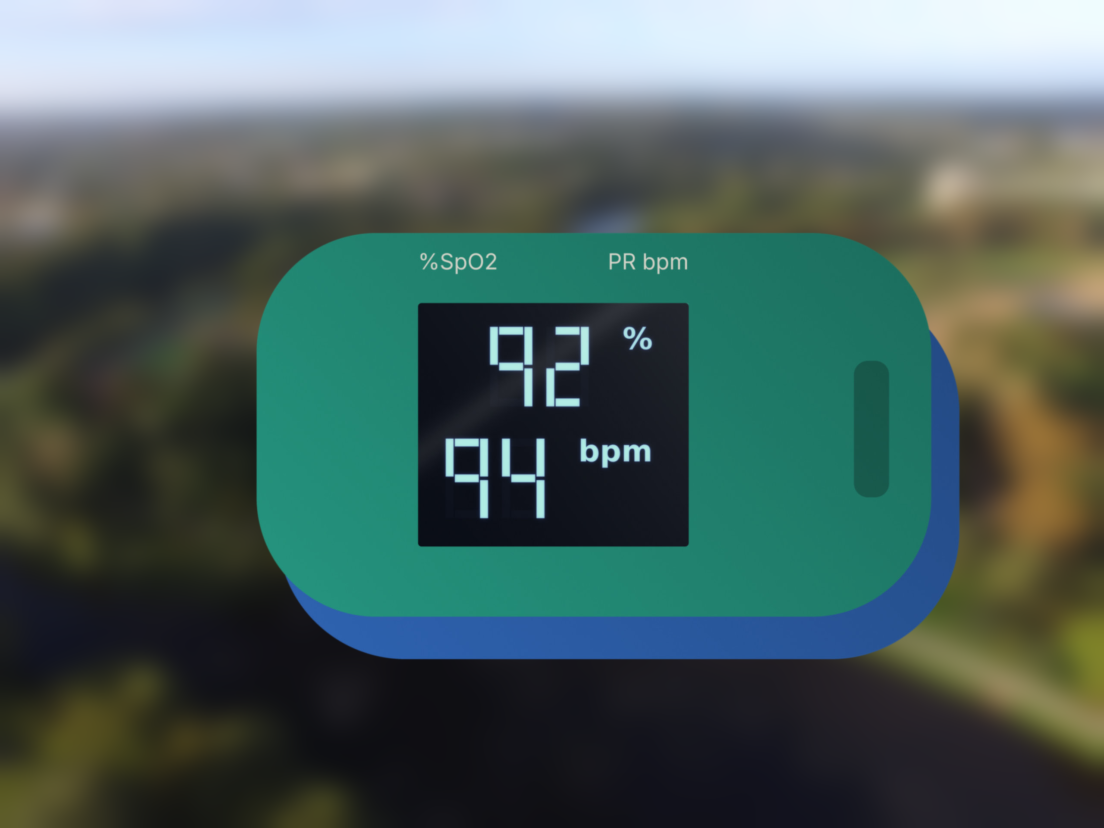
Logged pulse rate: 94 bpm
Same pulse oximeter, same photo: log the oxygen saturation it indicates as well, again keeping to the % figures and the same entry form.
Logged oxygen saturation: 92 %
